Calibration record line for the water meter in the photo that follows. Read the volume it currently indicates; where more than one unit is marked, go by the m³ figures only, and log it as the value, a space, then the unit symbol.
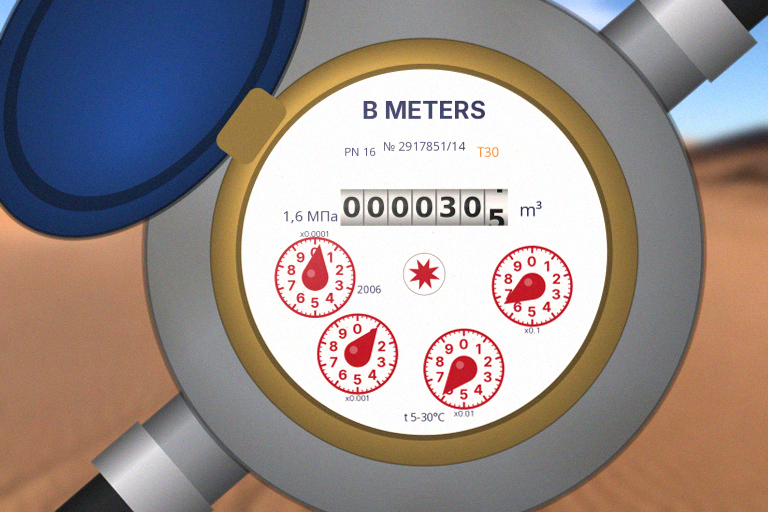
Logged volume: 304.6610 m³
